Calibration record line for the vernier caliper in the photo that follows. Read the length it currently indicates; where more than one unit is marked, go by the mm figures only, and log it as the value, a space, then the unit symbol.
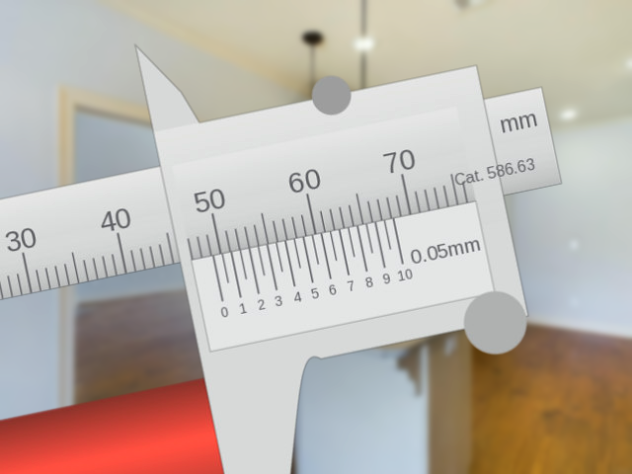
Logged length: 49.2 mm
